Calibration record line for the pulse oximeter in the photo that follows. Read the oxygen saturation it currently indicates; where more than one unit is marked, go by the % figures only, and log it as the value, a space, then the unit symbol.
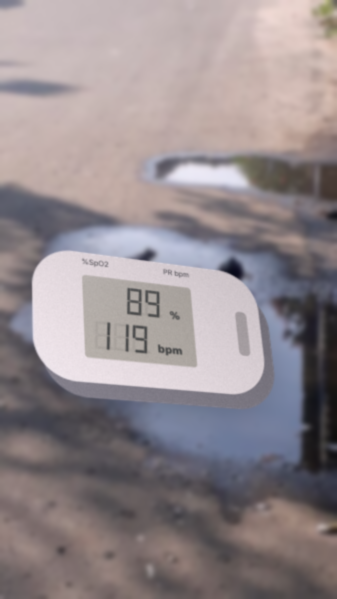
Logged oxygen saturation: 89 %
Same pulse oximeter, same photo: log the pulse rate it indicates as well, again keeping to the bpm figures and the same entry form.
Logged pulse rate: 119 bpm
